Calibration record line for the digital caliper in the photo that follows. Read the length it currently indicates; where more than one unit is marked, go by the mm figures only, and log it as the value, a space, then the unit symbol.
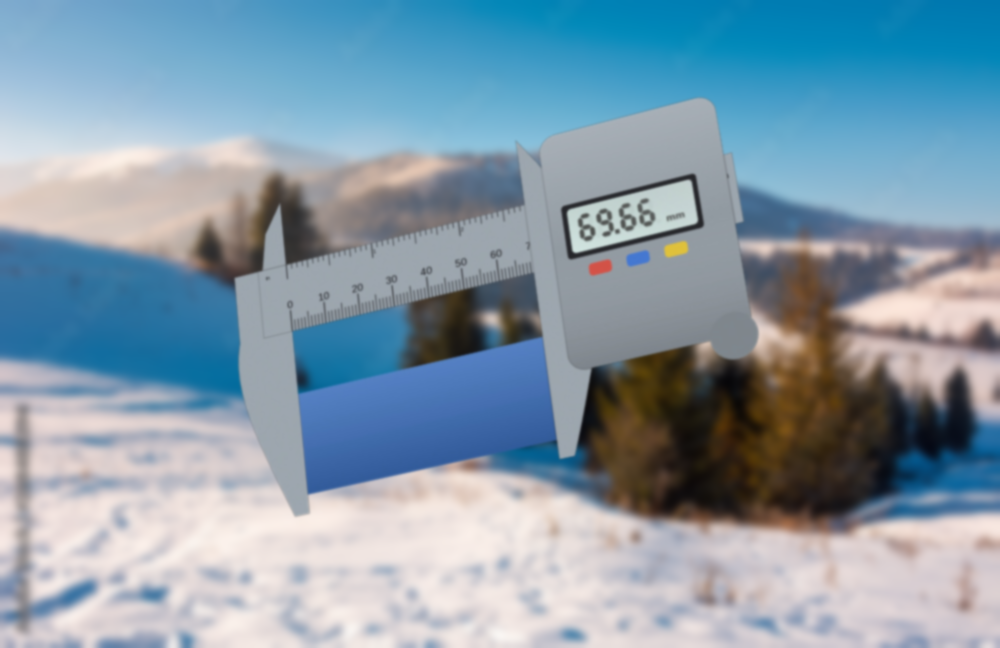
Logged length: 69.66 mm
